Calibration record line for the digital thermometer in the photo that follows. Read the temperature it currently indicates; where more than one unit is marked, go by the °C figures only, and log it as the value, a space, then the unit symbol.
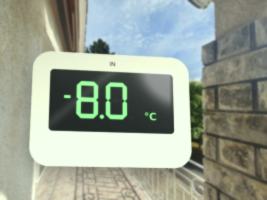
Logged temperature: -8.0 °C
